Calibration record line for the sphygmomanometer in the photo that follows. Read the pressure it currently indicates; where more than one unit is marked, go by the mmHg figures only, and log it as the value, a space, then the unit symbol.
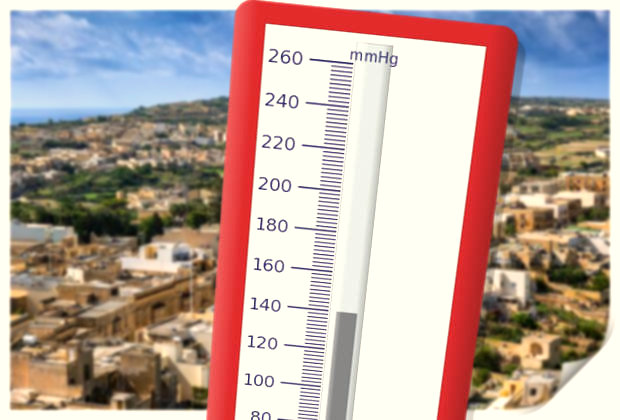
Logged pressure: 140 mmHg
